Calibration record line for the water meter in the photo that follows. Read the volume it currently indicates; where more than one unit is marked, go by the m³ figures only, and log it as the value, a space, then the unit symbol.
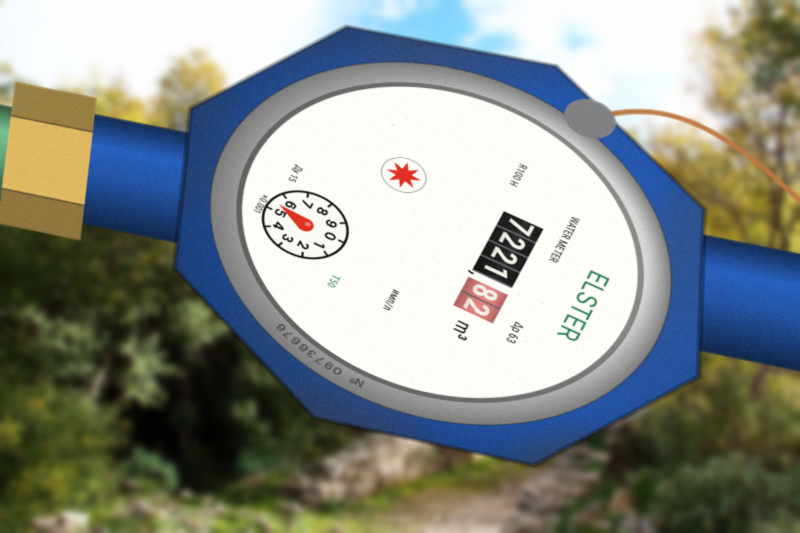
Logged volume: 7221.825 m³
